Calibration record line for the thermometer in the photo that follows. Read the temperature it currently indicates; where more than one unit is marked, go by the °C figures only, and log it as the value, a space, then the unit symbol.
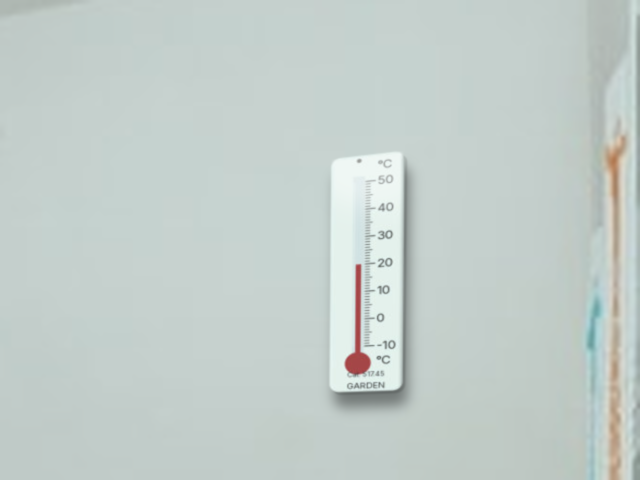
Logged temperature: 20 °C
